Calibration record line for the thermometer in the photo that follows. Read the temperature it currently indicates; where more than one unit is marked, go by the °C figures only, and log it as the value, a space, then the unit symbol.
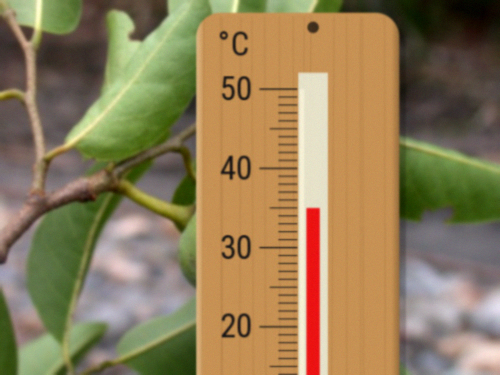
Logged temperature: 35 °C
